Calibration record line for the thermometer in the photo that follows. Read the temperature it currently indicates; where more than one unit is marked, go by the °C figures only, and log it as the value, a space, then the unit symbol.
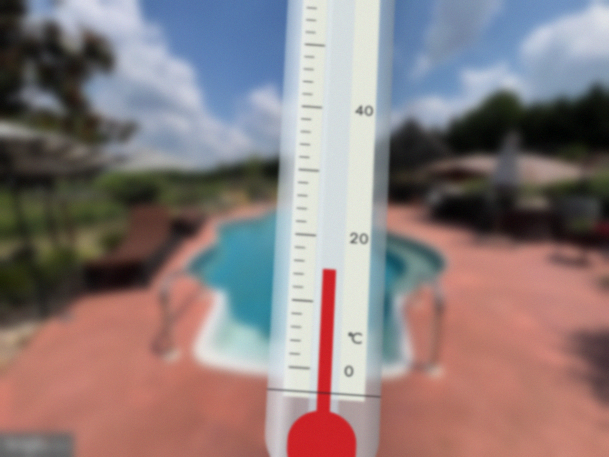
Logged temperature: 15 °C
